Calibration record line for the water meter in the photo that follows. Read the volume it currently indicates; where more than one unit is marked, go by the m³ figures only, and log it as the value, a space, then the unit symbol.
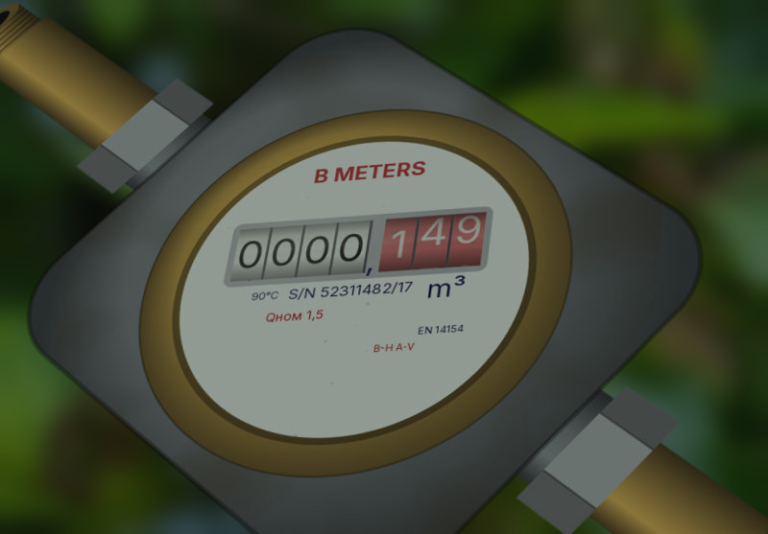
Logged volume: 0.149 m³
